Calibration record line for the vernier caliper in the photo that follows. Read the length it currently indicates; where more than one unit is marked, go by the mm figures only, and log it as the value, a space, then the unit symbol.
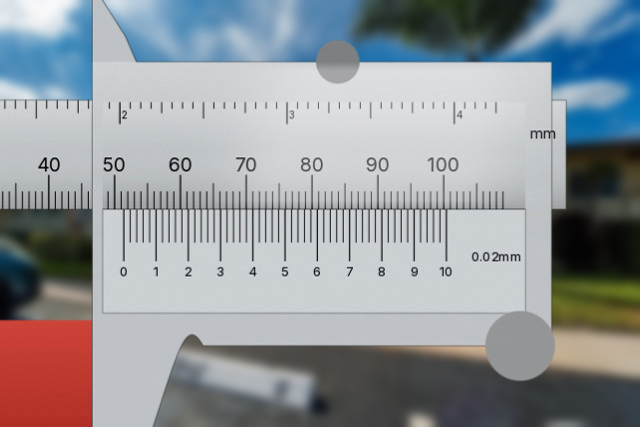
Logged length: 51.4 mm
